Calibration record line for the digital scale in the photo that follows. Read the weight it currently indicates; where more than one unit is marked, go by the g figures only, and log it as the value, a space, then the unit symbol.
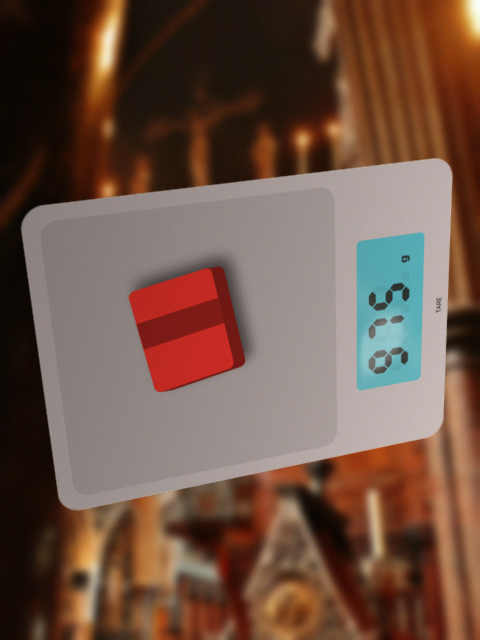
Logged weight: 975 g
